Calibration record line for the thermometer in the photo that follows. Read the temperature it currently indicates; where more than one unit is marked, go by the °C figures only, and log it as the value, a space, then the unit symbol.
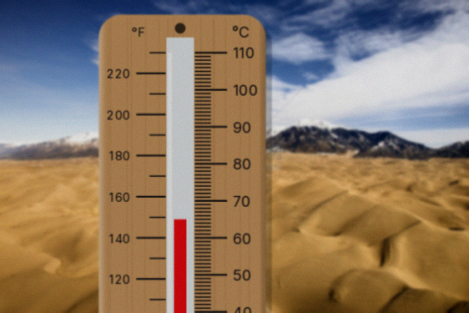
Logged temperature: 65 °C
